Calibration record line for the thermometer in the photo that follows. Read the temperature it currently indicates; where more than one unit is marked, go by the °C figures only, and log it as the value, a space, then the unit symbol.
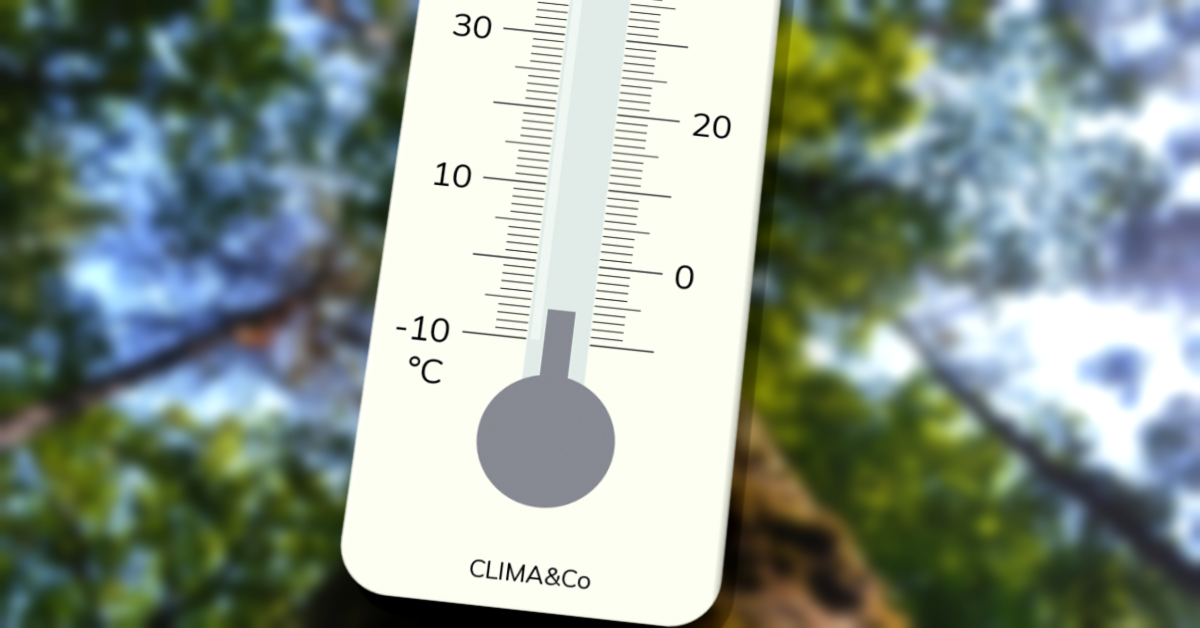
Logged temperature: -6 °C
